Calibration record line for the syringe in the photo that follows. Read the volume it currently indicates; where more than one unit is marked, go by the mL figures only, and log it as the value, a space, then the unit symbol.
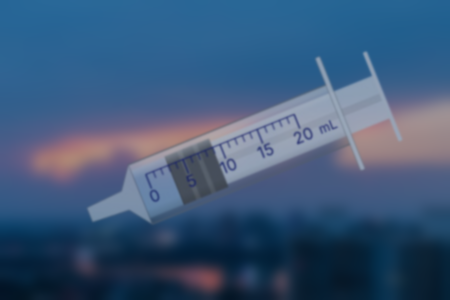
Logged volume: 3 mL
